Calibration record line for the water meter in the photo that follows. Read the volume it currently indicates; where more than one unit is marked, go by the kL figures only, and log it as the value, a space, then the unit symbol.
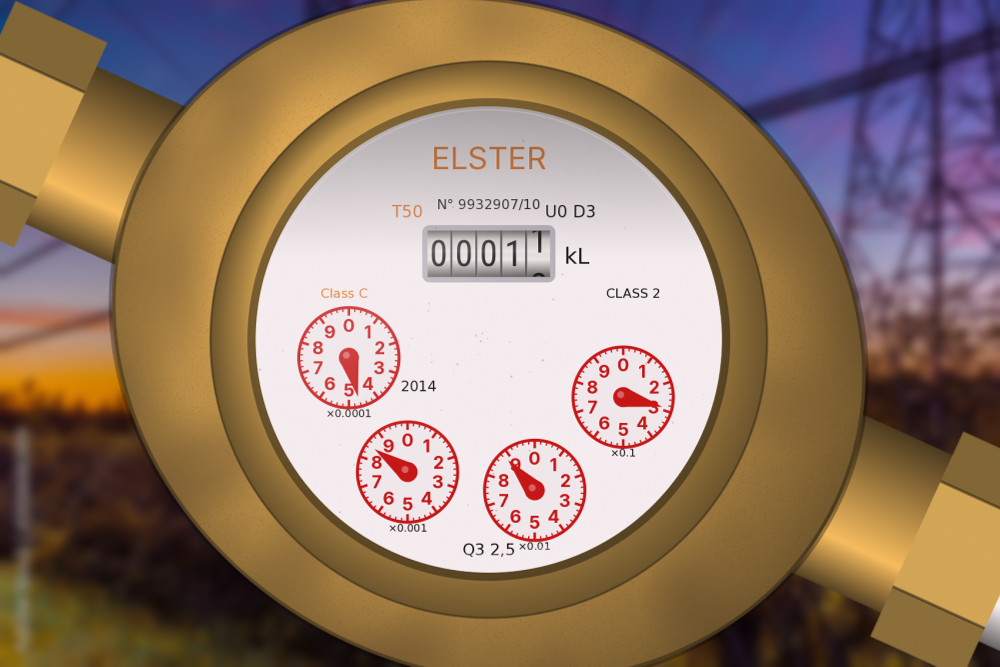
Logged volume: 11.2884 kL
